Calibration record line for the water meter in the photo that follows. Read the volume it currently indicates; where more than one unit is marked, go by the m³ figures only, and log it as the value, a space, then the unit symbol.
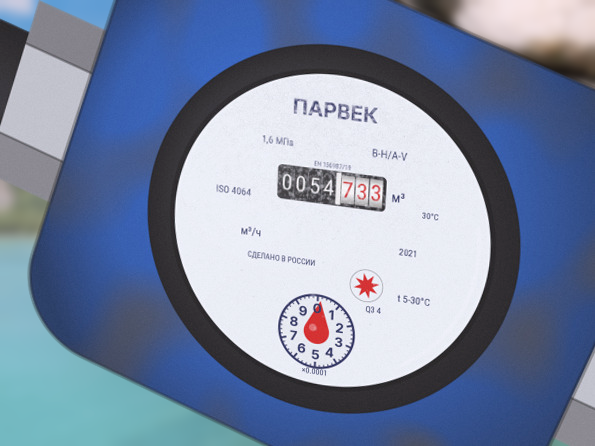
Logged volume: 54.7330 m³
